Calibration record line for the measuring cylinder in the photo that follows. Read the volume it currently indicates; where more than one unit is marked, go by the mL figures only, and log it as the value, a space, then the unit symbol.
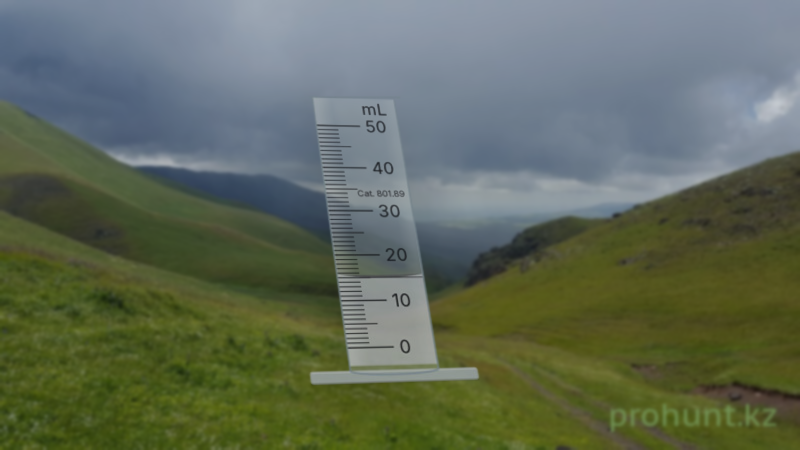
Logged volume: 15 mL
